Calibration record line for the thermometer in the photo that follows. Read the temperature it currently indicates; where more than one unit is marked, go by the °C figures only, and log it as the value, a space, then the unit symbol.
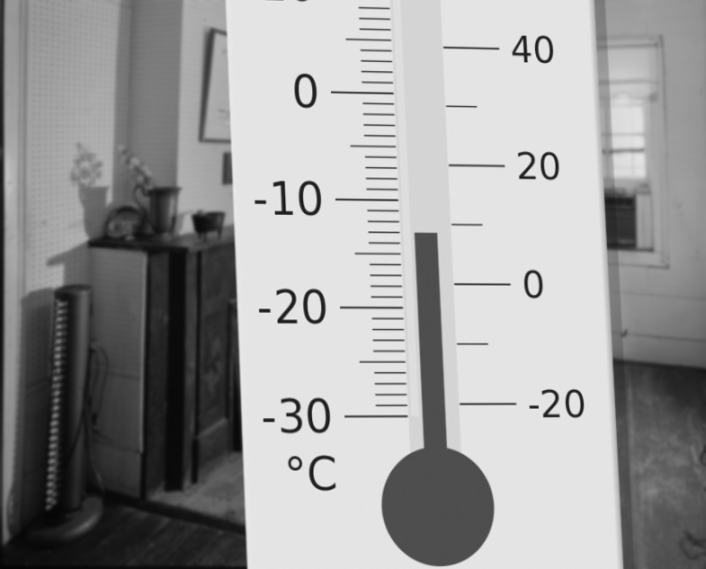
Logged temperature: -13 °C
